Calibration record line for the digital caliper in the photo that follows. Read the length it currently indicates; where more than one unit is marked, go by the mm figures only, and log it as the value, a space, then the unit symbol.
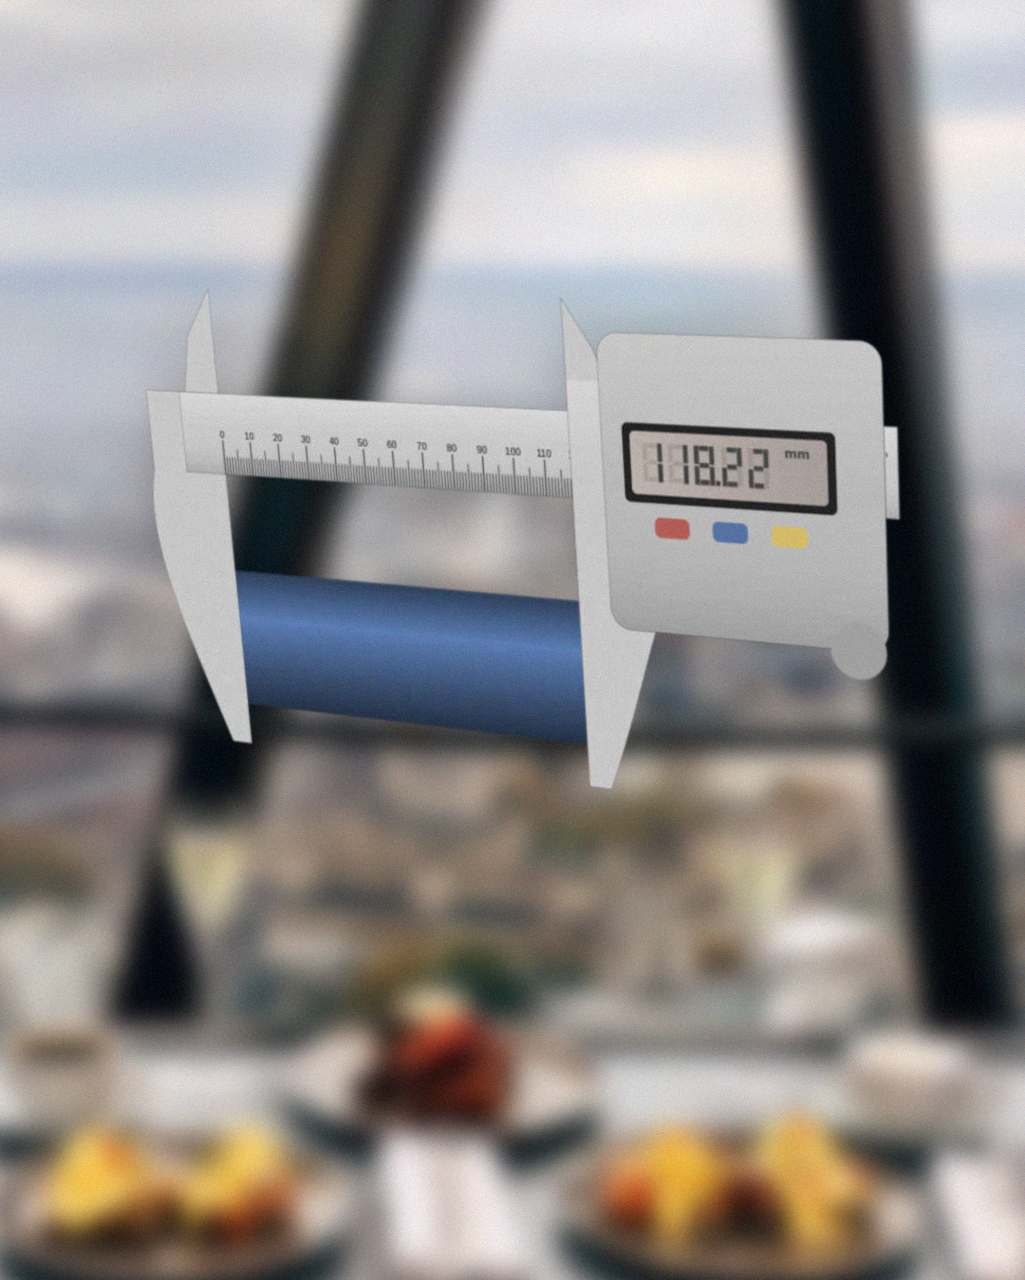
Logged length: 118.22 mm
